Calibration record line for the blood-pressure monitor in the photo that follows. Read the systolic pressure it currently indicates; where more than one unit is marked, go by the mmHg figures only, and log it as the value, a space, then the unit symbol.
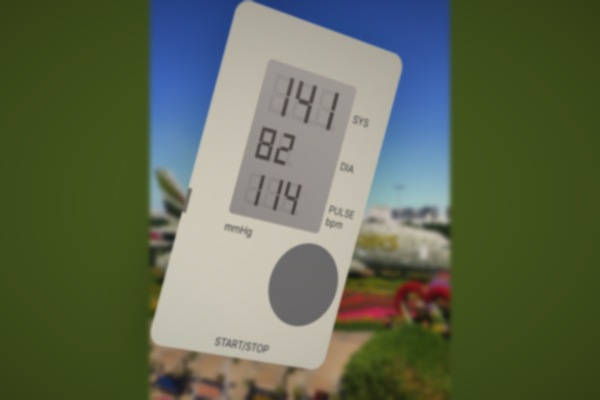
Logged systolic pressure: 141 mmHg
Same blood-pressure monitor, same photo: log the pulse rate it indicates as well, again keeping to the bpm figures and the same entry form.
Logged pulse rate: 114 bpm
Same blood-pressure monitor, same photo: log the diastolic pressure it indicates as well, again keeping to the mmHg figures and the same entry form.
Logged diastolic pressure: 82 mmHg
